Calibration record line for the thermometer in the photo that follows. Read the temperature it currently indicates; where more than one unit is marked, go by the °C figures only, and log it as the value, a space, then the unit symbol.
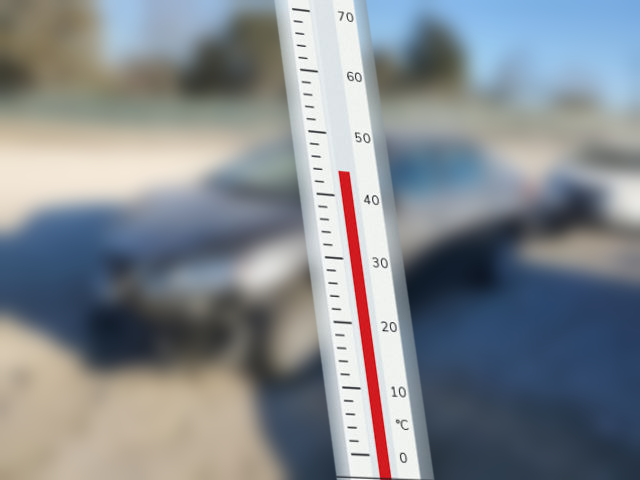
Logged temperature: 44 °C
